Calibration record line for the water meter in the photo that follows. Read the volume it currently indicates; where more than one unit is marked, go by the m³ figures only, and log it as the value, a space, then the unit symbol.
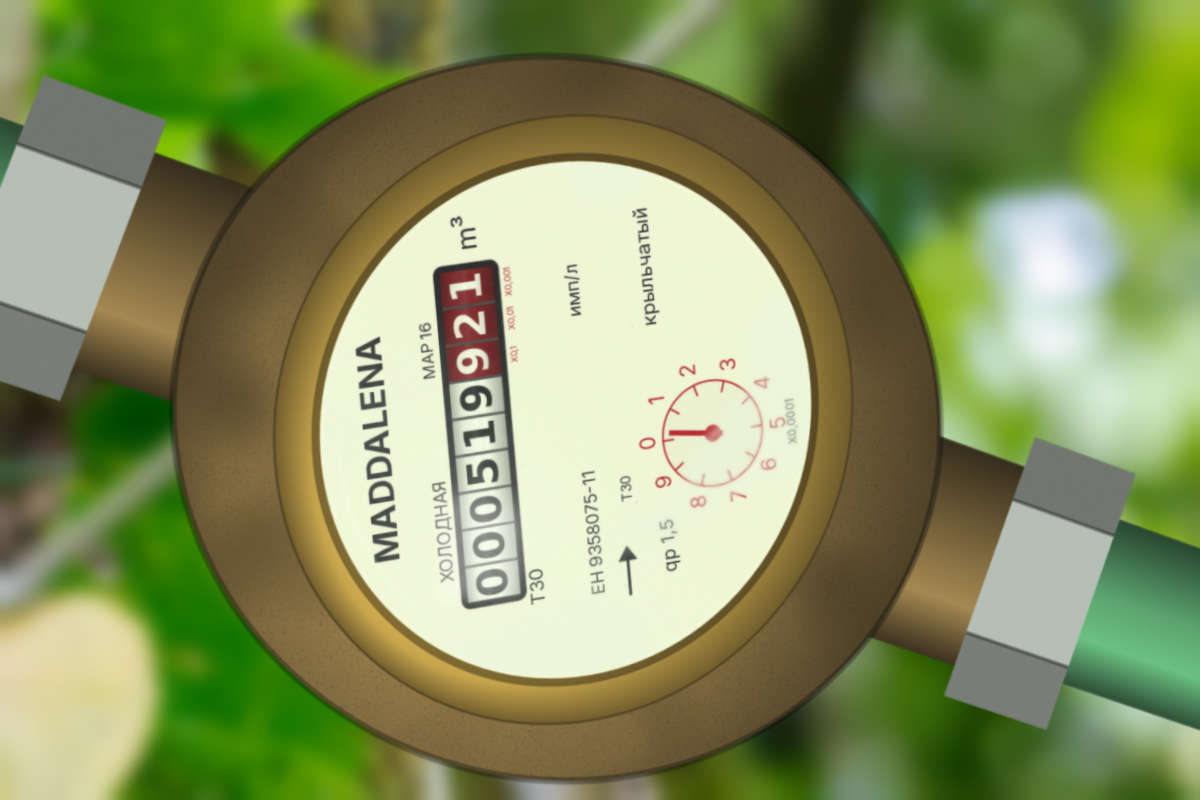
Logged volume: 519.9210 m³
